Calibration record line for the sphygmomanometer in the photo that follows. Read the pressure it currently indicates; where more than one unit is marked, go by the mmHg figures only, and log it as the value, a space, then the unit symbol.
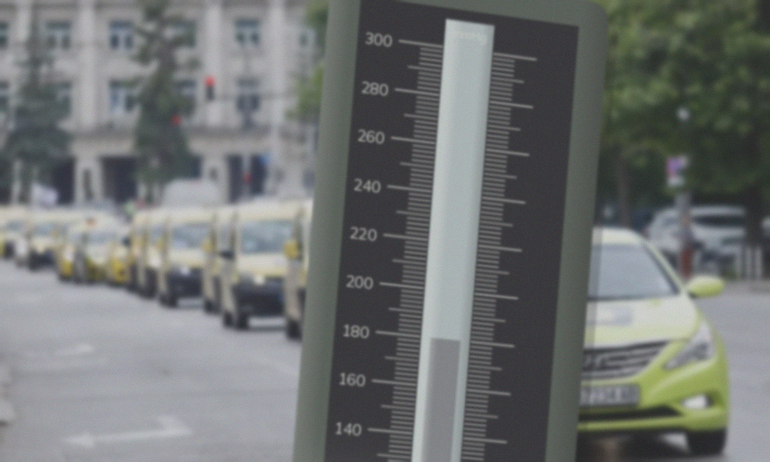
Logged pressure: 180 mmHg
